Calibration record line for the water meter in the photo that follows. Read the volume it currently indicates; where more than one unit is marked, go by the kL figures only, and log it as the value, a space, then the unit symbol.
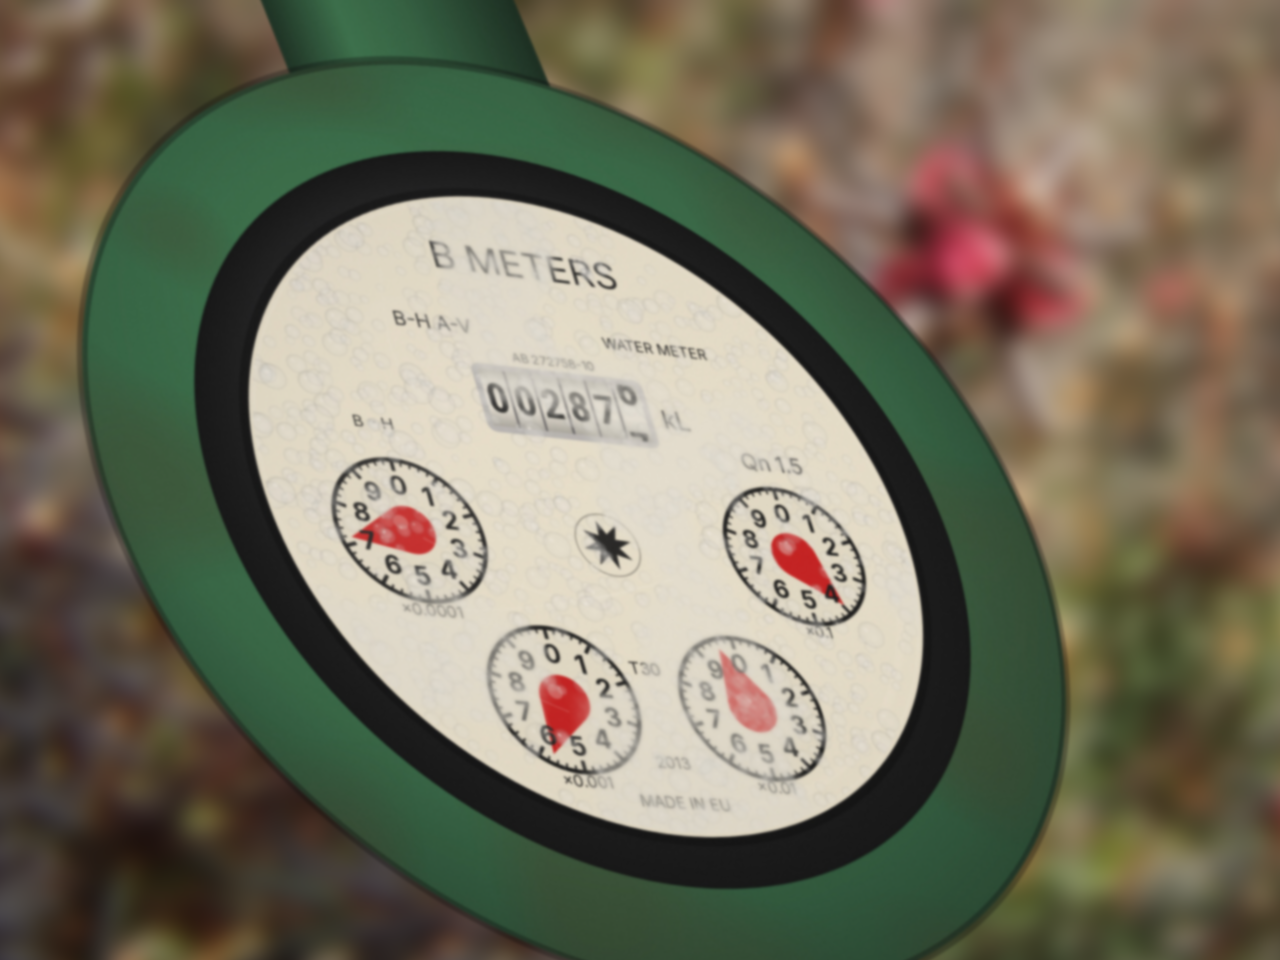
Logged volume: 2876.3957 kL
